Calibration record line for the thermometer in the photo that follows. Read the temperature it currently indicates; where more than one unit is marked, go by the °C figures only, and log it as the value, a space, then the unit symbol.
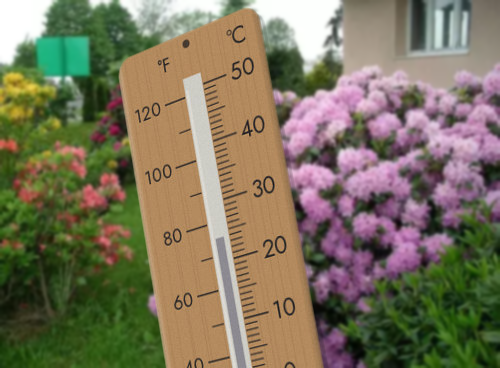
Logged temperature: 24 °C
